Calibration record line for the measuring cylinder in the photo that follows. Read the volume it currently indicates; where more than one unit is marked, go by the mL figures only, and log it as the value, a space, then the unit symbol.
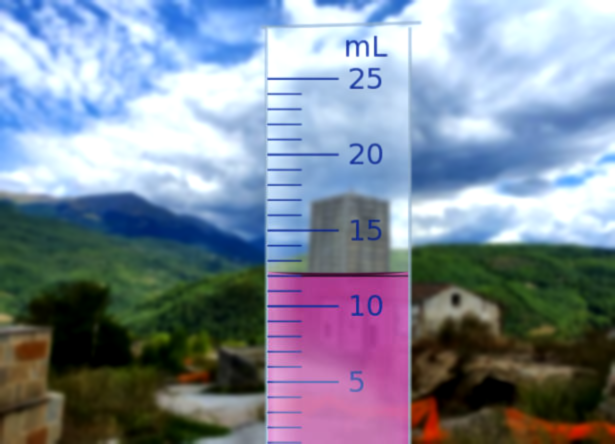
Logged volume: 12 mL
